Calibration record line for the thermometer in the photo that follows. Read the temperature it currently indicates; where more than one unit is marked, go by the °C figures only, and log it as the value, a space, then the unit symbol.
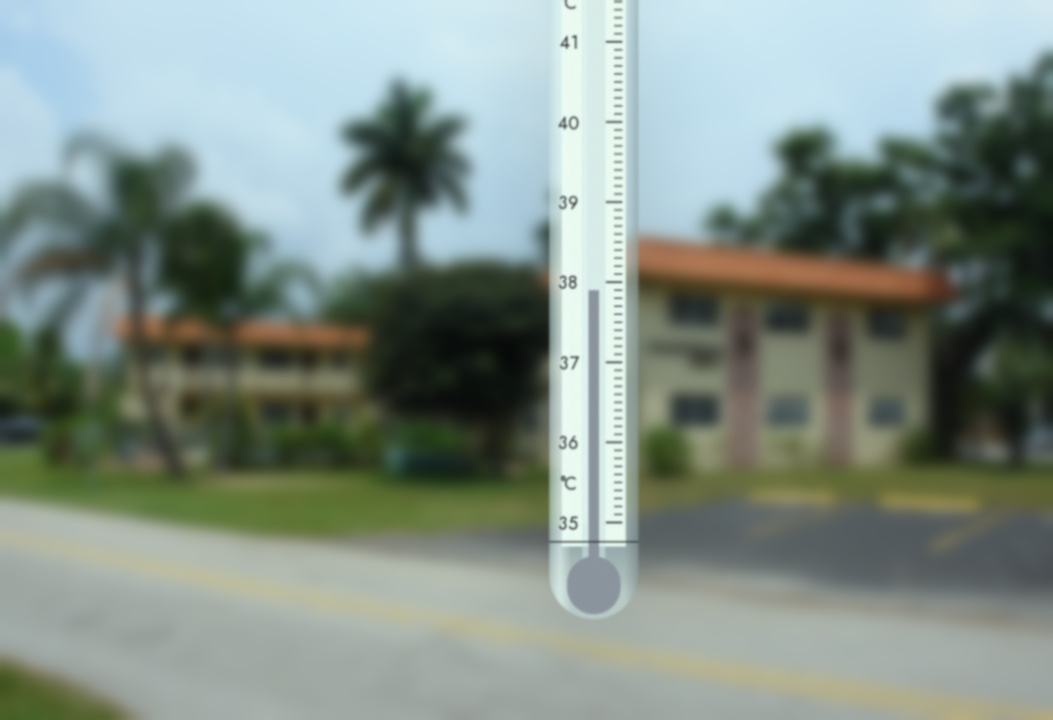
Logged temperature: 37.9 °C
